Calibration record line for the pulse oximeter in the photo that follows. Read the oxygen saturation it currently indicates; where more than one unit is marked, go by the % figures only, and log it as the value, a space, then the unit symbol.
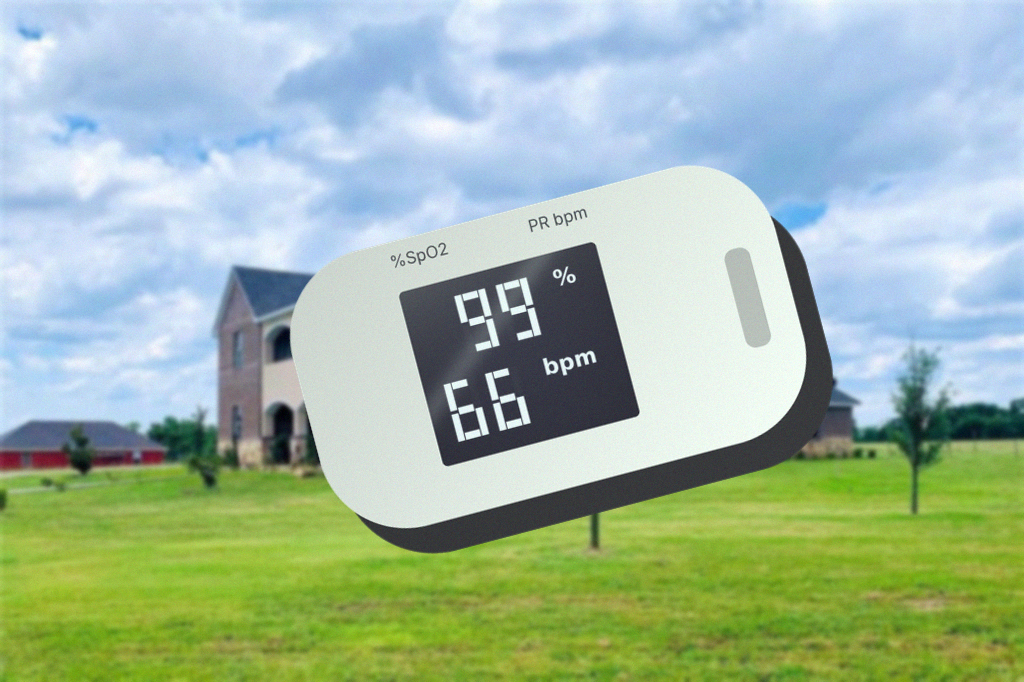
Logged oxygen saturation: 99 %
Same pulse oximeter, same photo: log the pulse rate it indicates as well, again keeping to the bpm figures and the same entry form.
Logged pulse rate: 66 bpm
